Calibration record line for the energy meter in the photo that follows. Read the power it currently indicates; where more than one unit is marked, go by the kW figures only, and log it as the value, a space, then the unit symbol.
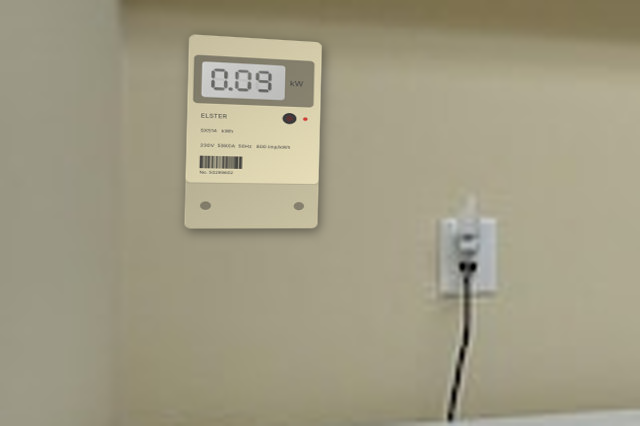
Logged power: 0.09 kW
